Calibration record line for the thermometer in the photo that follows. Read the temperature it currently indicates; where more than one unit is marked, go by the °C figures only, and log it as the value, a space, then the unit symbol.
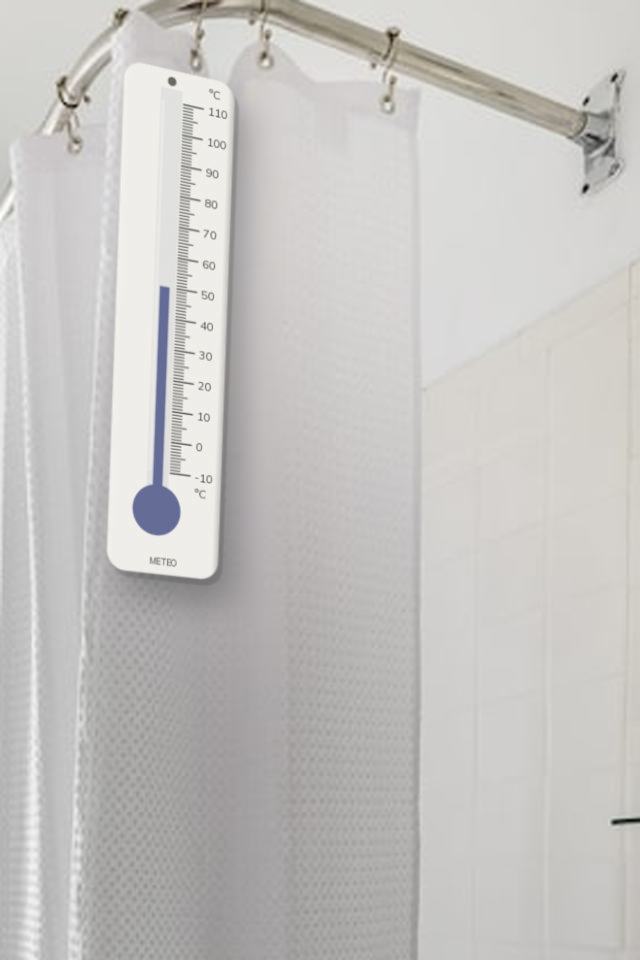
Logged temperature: 50 °C
